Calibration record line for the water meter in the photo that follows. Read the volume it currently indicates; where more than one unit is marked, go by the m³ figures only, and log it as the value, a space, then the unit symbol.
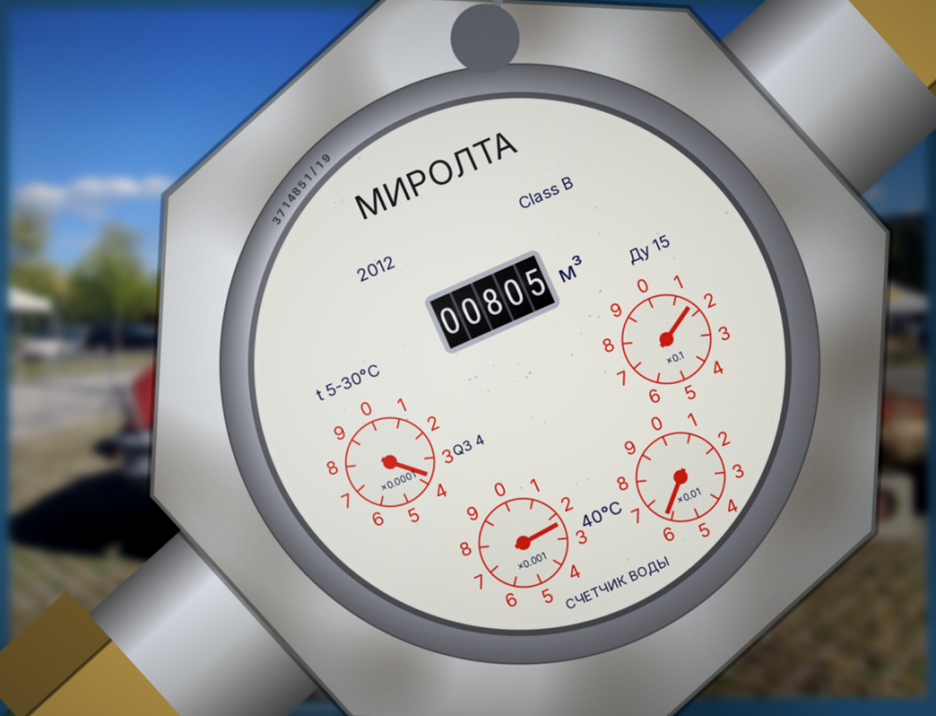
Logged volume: 805.1623 m³
